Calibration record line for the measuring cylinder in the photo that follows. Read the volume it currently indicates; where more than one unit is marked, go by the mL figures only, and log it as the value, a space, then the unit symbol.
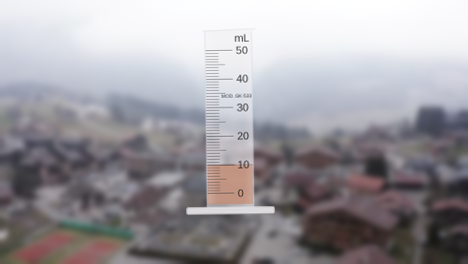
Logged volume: 10 mL
